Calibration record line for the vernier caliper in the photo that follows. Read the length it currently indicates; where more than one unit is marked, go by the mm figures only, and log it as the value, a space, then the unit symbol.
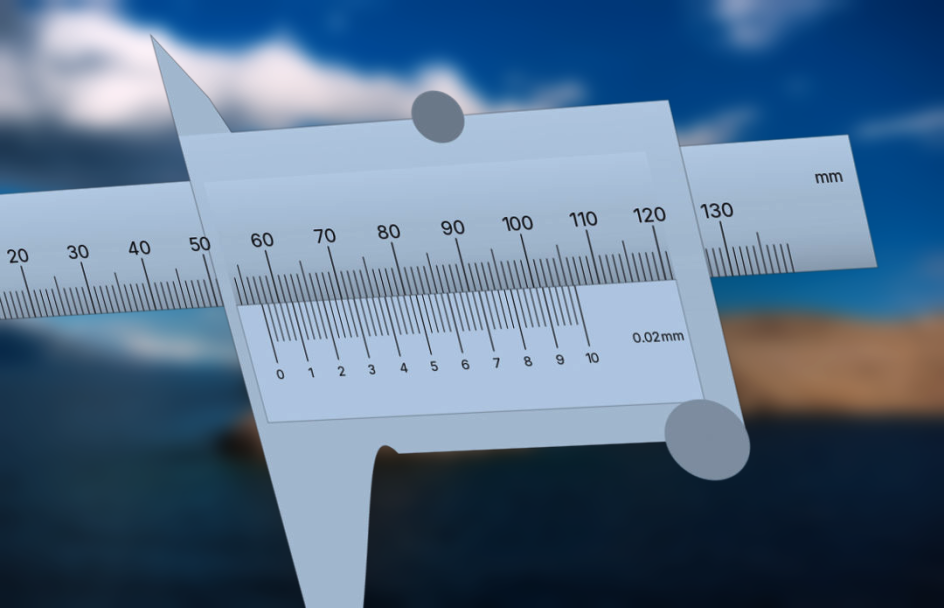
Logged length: 57.2 mm
